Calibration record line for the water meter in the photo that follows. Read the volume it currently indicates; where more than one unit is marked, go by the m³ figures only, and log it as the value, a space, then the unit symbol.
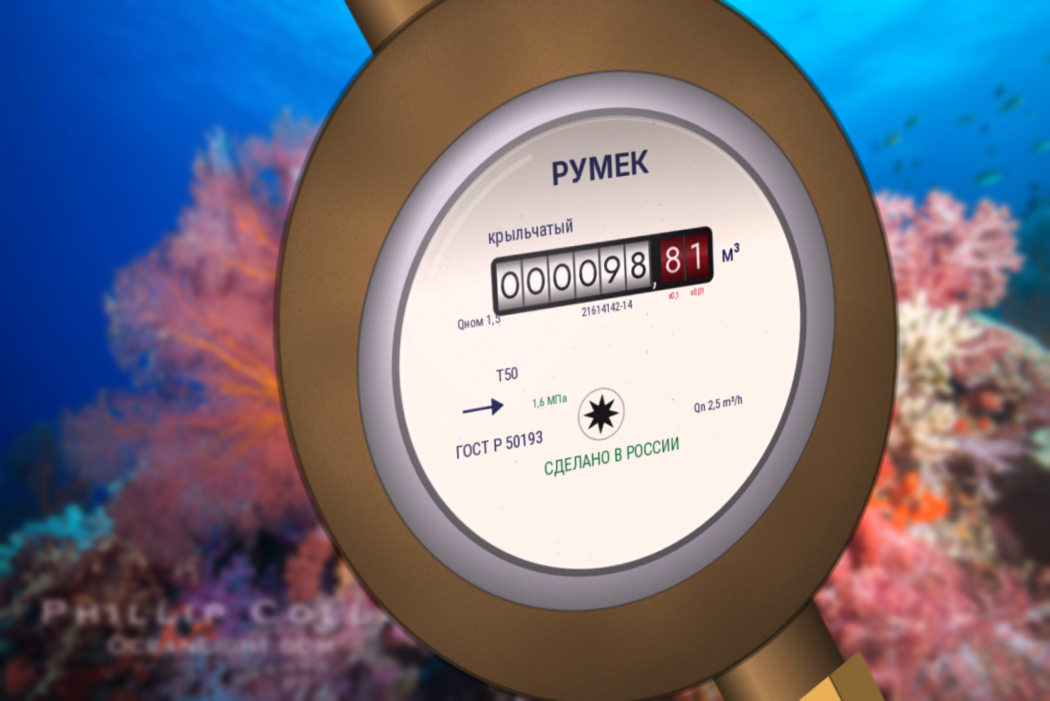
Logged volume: 98.81 m³
